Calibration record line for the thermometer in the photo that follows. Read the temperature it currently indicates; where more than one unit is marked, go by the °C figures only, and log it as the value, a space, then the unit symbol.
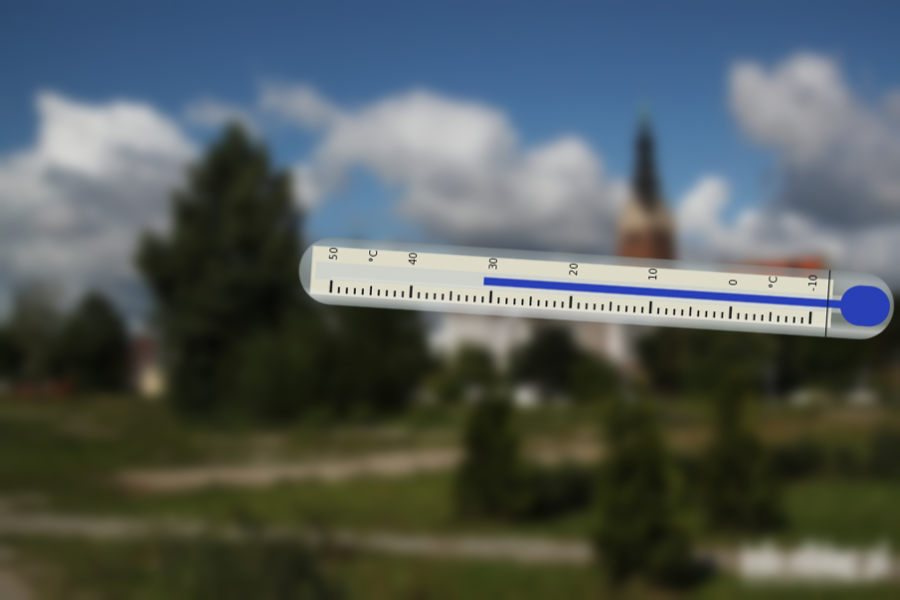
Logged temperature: 31 °C
